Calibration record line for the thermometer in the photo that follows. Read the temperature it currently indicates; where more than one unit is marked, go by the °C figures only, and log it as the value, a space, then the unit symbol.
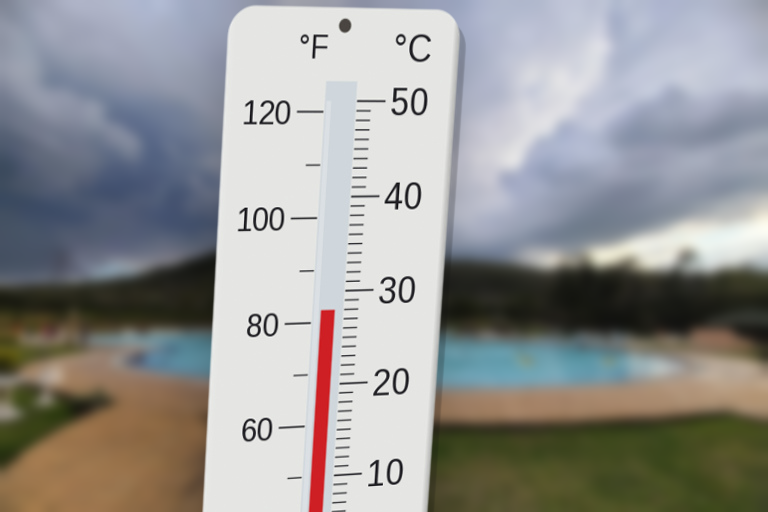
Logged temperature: 28 °C
